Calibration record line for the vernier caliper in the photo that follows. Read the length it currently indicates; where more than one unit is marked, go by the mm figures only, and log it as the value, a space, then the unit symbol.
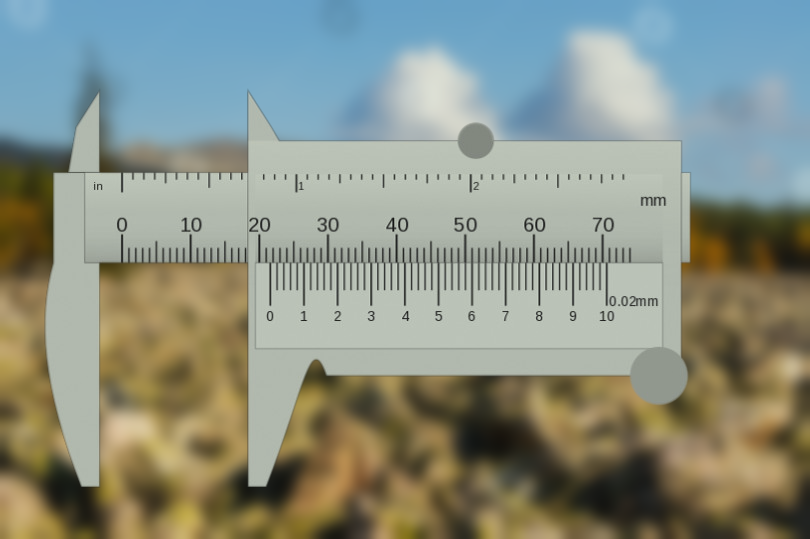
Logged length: 21.6 mm
